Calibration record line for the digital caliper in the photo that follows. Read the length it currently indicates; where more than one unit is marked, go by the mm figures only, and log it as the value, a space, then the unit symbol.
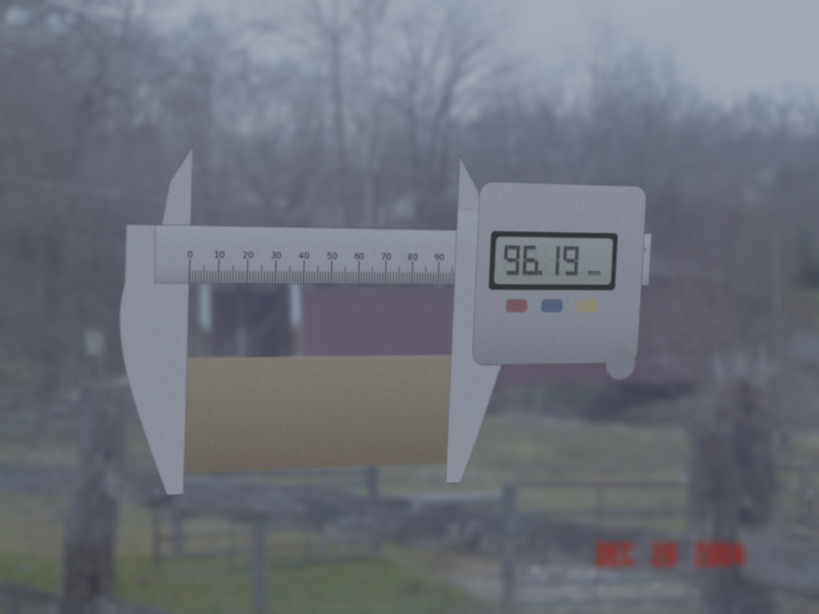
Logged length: 96.19 mm
